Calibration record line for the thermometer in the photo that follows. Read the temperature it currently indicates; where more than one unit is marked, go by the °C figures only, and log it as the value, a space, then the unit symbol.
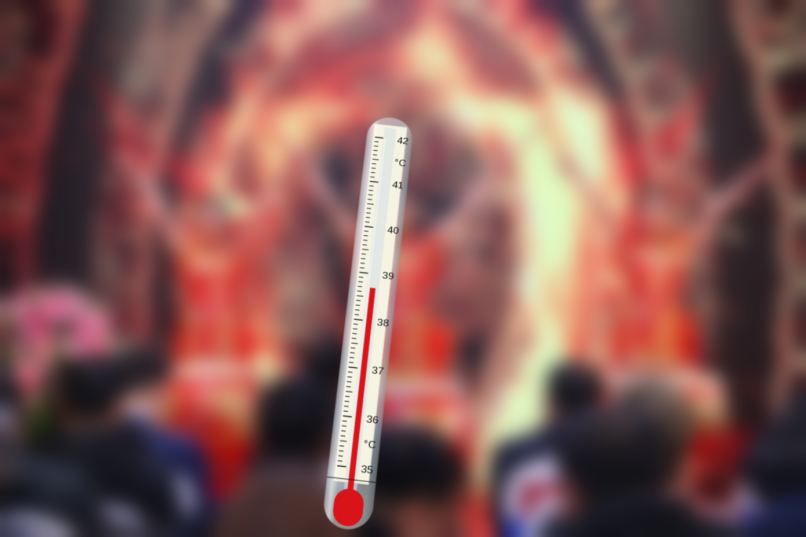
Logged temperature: 38.7 °C
